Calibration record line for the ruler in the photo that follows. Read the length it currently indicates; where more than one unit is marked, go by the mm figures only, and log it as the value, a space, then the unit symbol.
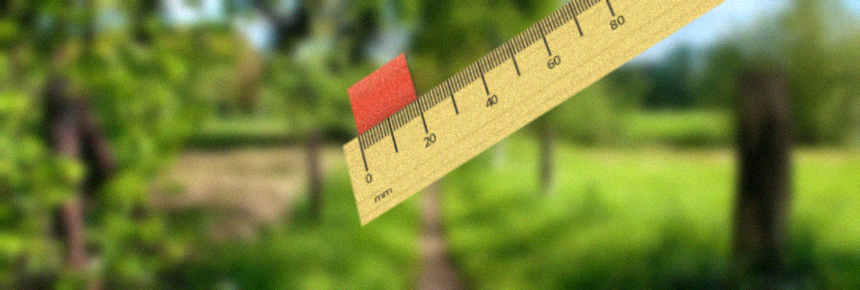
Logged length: 20 mm
